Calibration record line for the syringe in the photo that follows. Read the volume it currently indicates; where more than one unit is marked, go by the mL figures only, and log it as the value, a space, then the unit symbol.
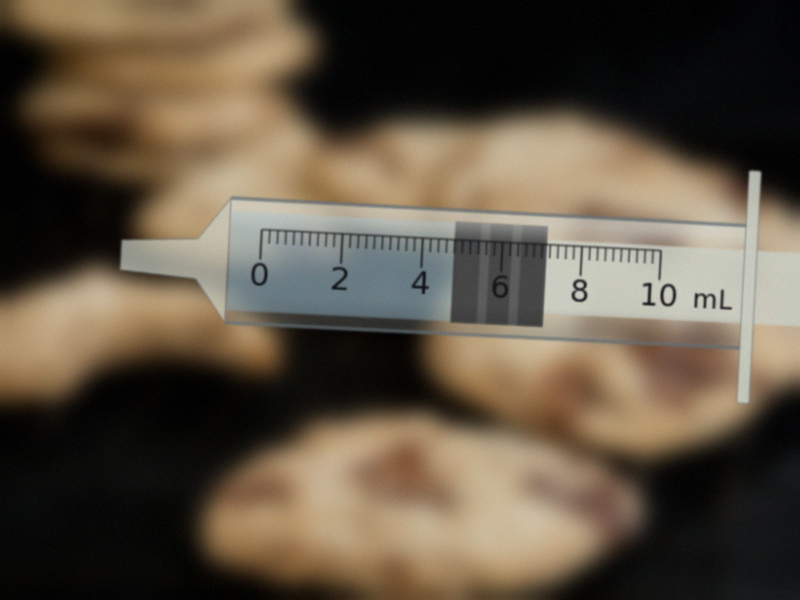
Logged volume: 4.8 mL
